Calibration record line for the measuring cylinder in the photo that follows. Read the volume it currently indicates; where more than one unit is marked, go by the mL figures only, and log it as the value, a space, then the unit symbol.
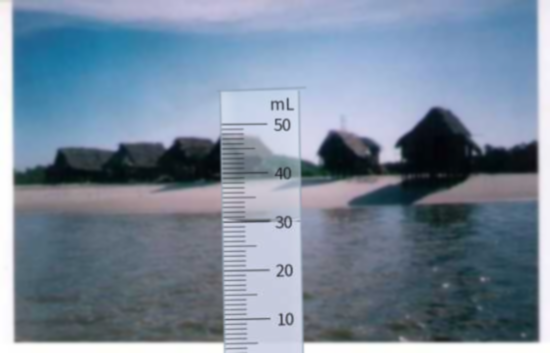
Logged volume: 30 mL
